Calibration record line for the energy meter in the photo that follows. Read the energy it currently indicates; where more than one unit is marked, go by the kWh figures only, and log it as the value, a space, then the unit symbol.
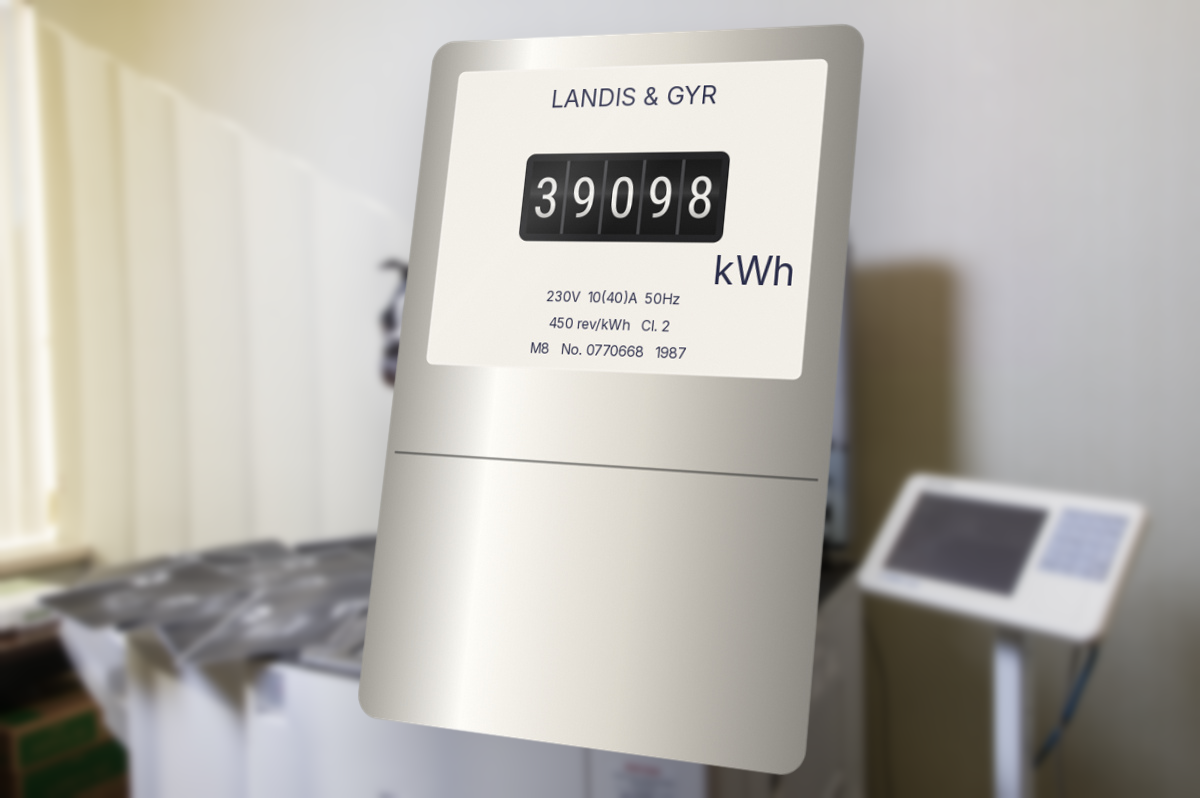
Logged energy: 39098 kWh
